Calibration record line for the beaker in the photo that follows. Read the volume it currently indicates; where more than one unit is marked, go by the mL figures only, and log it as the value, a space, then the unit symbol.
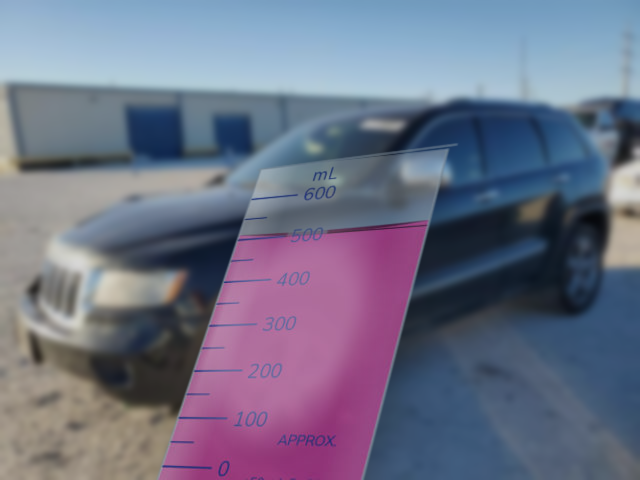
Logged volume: 500 mL
